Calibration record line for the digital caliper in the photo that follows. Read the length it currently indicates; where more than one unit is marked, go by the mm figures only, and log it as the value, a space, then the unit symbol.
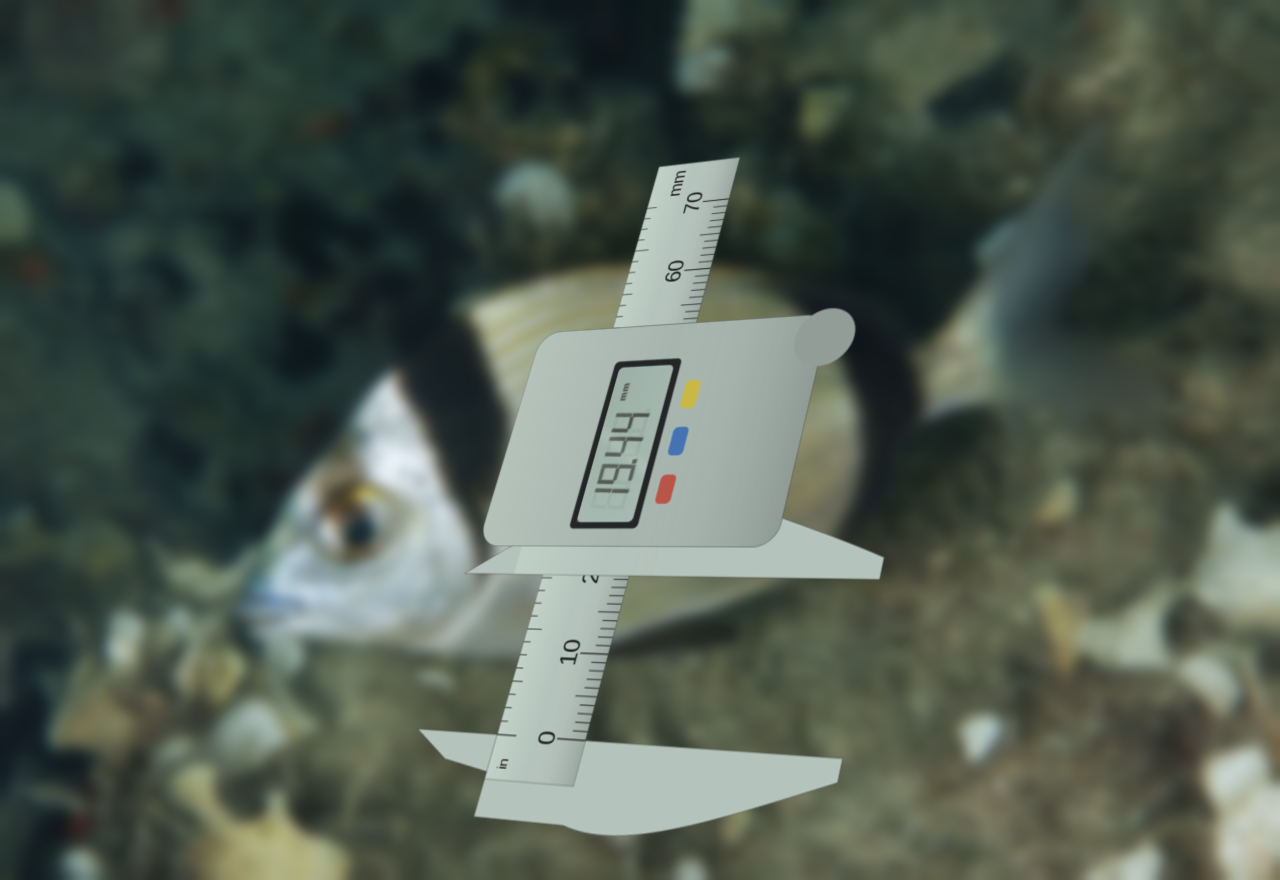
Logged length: 19.44 mm
